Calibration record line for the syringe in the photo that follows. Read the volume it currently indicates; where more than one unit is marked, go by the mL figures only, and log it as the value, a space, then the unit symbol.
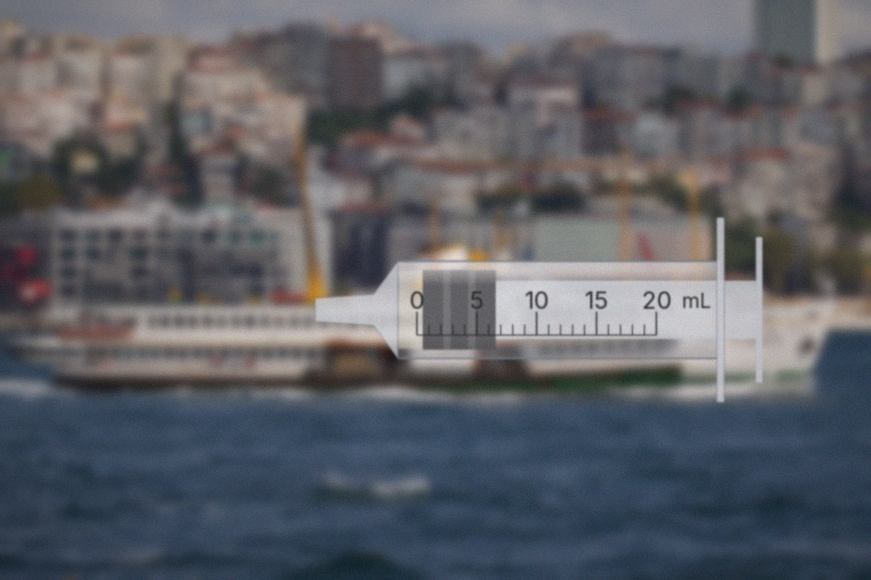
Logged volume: 0.5 mL
